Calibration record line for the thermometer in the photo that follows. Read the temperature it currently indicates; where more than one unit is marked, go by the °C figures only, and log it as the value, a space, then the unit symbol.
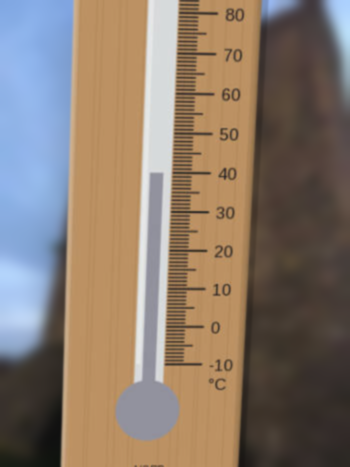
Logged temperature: 40 °C
